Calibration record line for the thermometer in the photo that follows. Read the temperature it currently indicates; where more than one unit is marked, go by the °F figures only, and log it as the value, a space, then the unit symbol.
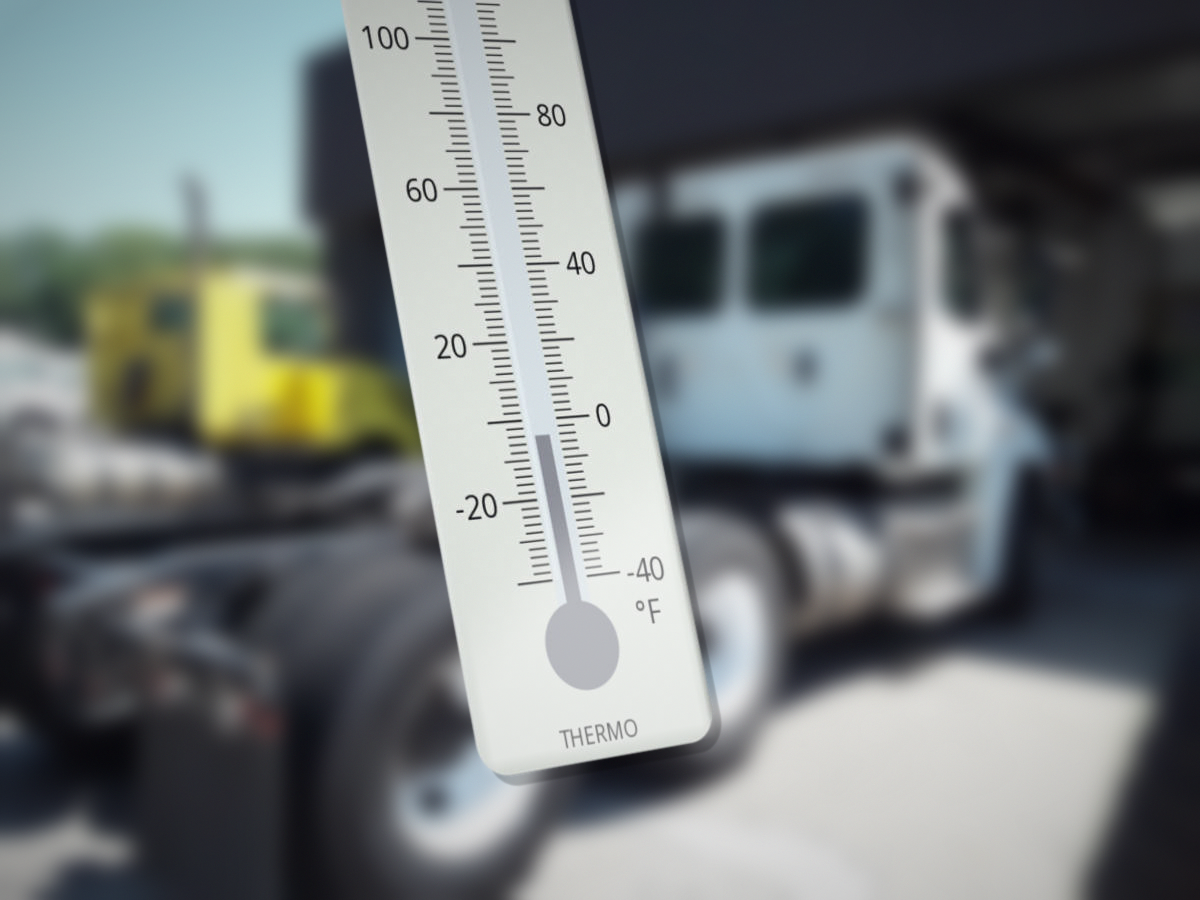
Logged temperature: -4 °F
